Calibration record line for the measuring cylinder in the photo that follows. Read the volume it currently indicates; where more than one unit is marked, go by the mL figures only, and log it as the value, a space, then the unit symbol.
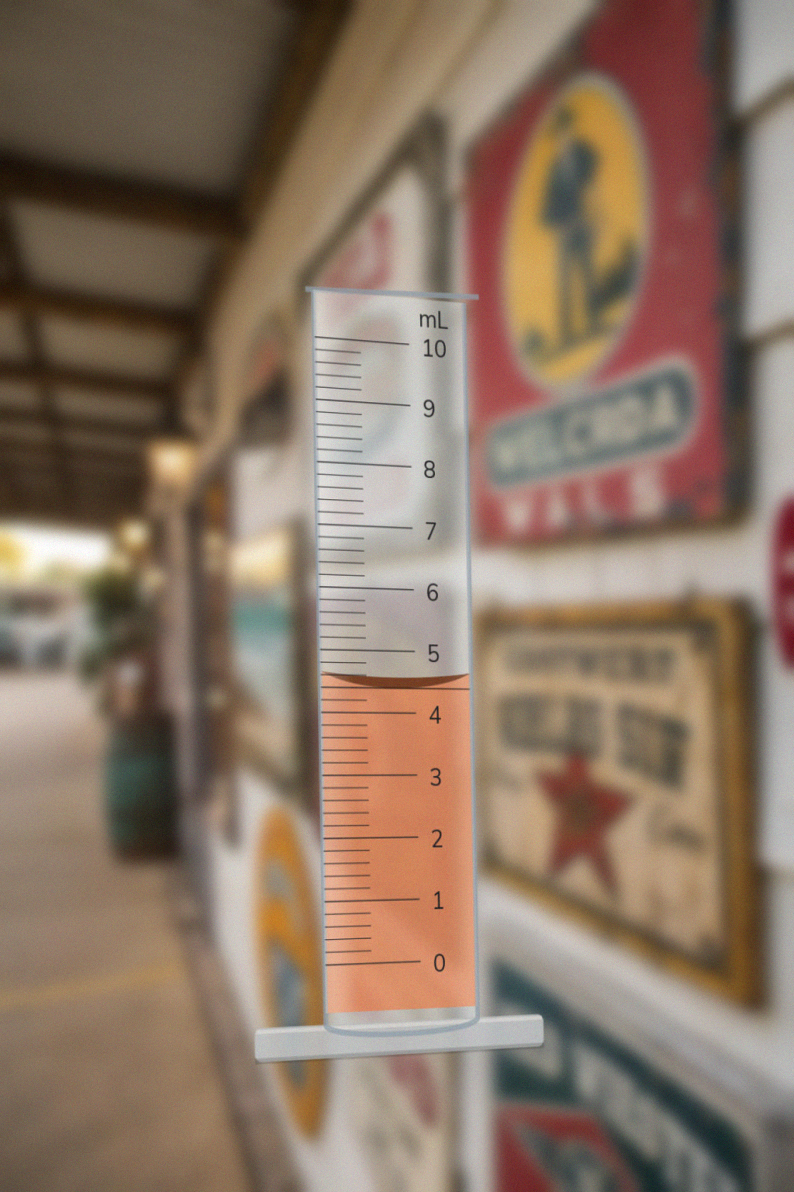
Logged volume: 4.4 mL
